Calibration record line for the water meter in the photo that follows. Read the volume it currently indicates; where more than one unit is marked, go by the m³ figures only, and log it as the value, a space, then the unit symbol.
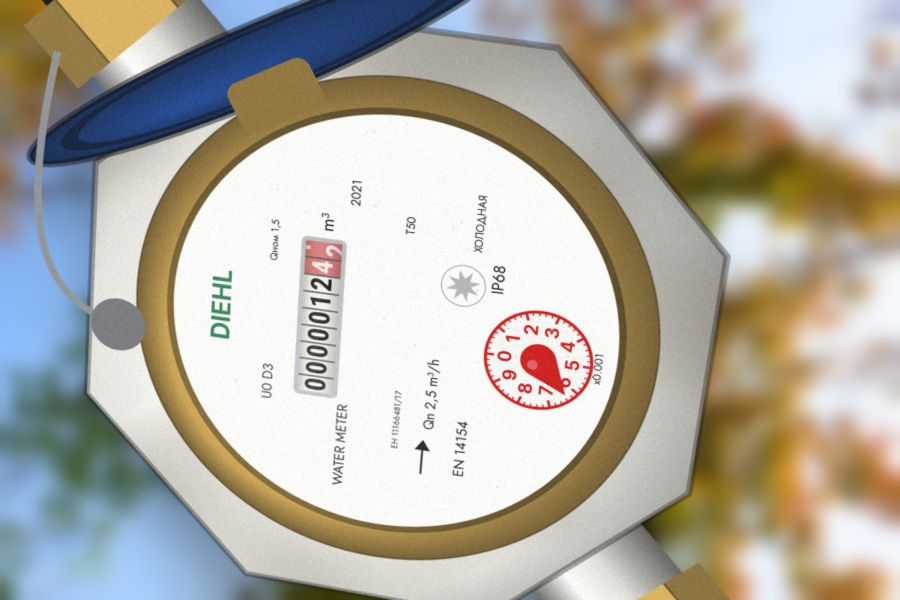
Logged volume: 12.416 m³
